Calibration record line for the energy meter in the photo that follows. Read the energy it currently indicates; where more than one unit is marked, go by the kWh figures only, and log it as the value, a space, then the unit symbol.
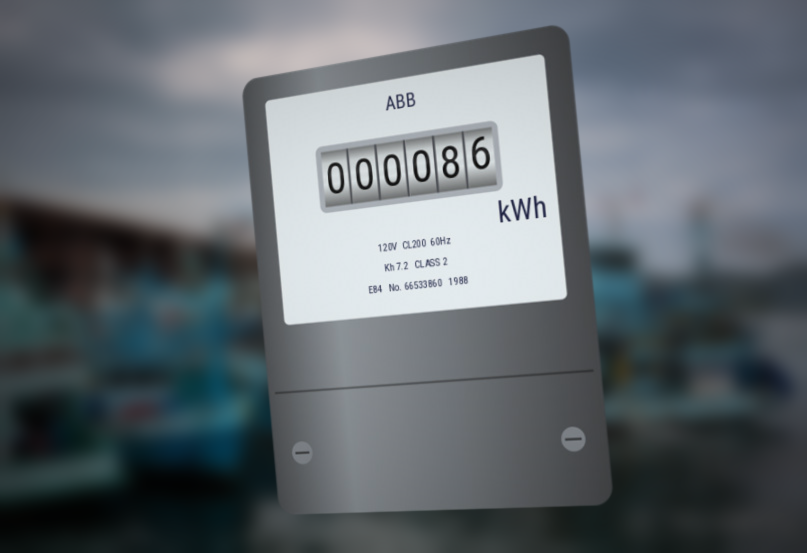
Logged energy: 86 kWh
